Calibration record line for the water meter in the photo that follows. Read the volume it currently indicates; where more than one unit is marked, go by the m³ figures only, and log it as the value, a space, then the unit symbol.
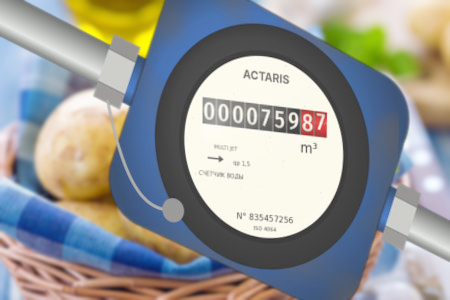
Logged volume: 759.87 m³
